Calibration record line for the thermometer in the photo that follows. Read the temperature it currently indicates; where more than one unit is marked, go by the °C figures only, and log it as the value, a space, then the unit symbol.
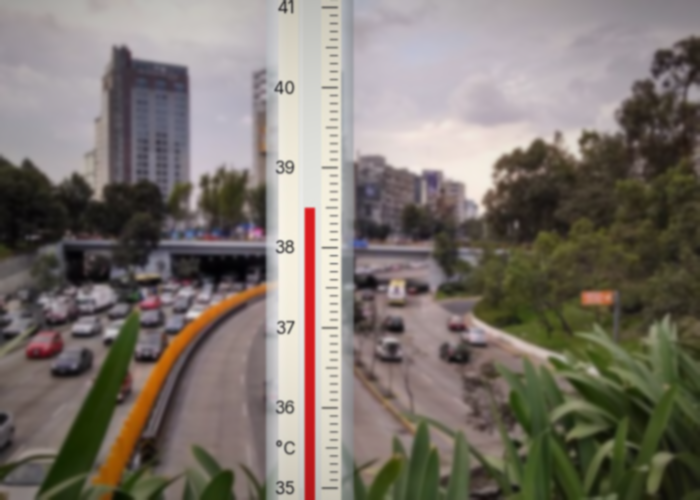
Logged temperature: 38.5 °C
